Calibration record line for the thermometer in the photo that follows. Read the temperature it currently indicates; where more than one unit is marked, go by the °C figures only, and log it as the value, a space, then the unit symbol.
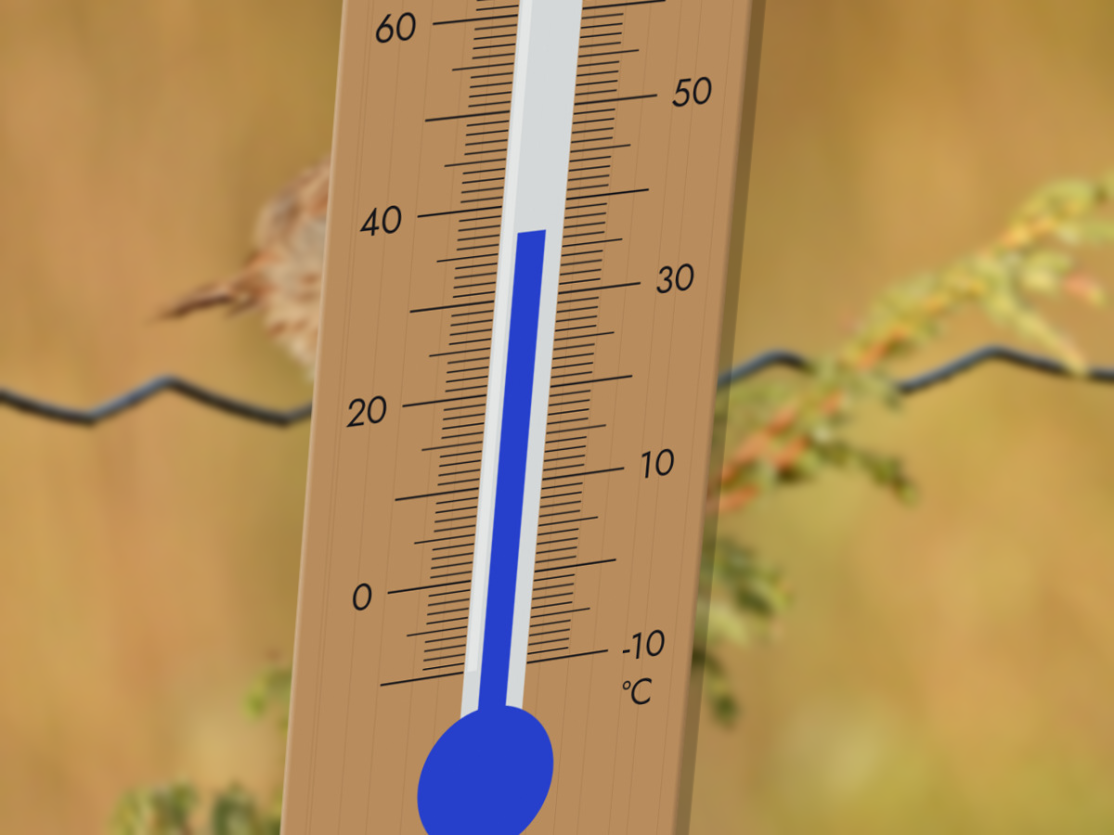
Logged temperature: 37 °C
